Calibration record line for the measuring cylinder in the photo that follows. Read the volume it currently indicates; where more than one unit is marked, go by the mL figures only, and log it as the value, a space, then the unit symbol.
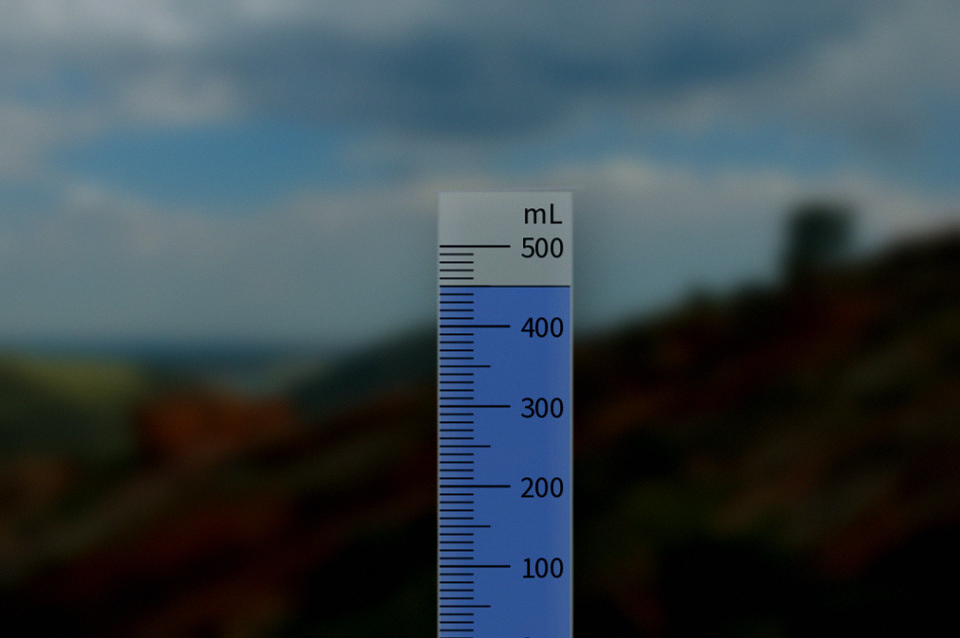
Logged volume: 450 mL
